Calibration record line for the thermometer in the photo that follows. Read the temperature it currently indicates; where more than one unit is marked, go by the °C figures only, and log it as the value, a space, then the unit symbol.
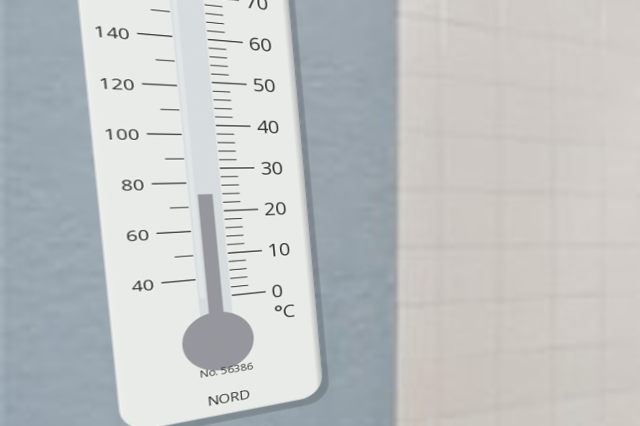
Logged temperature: 24 °C
